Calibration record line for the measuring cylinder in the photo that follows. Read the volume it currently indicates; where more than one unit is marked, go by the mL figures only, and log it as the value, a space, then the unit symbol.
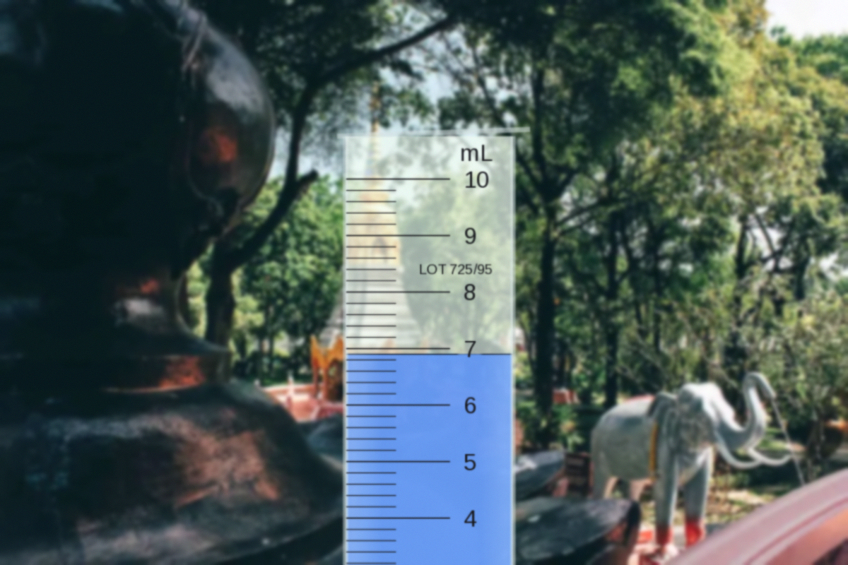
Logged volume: 6.9 mL
